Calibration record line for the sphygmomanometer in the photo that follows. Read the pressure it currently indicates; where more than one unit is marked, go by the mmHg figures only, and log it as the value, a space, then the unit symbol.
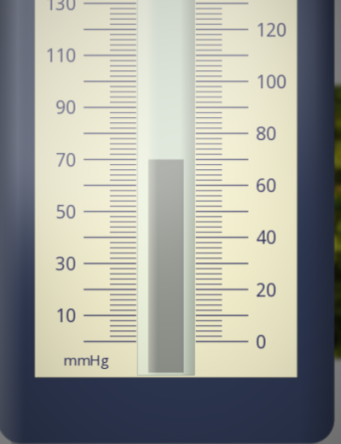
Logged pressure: 70 mmHg
